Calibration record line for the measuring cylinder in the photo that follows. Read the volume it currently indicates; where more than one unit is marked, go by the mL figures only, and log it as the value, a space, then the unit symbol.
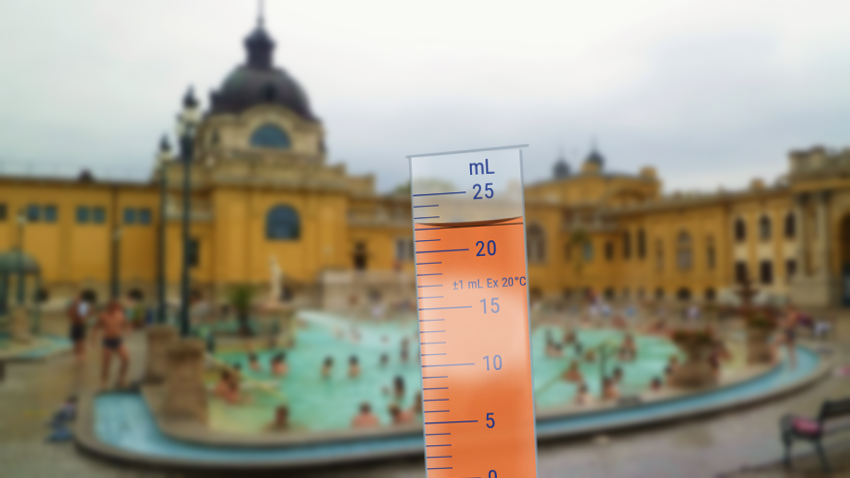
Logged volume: 22 mL
